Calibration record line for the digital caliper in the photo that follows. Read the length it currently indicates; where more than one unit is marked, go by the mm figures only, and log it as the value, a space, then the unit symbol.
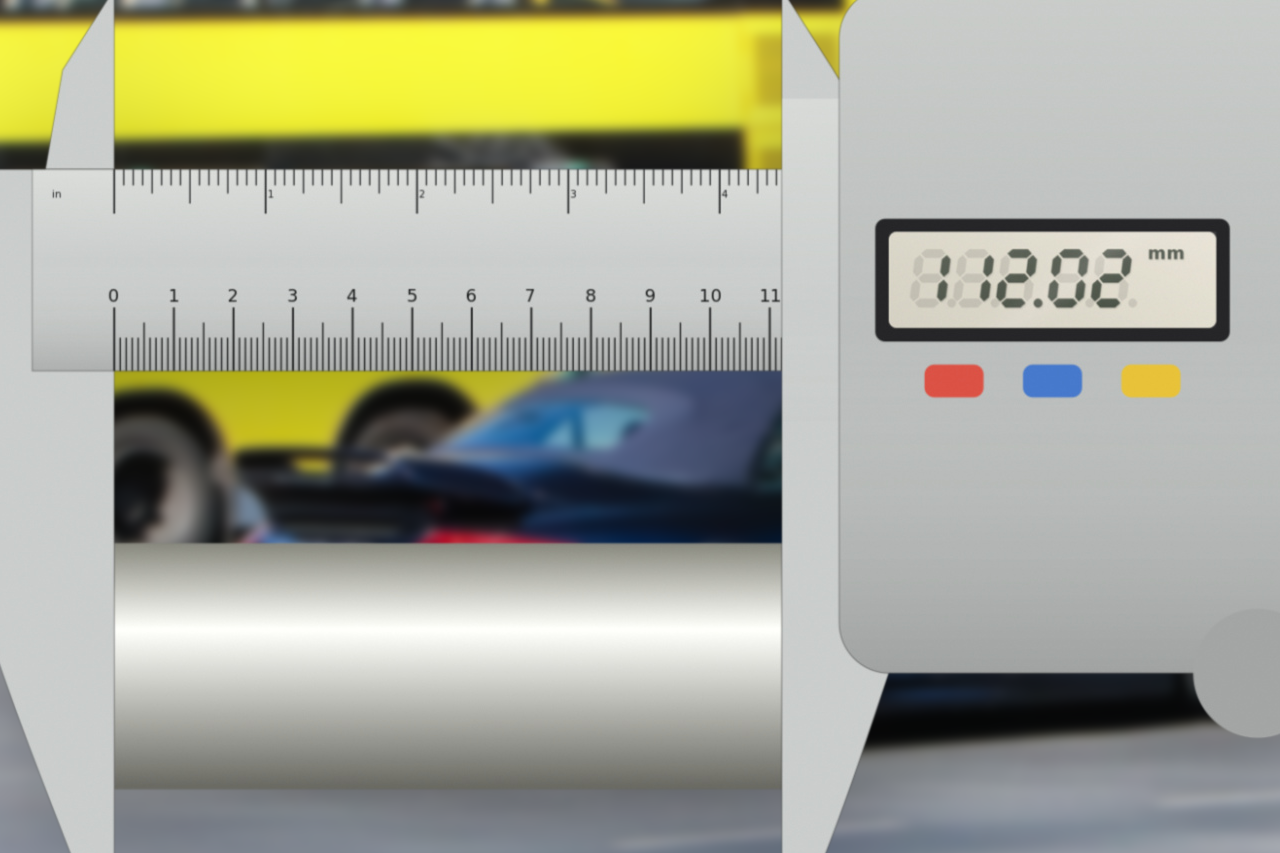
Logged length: 112.02 mm
